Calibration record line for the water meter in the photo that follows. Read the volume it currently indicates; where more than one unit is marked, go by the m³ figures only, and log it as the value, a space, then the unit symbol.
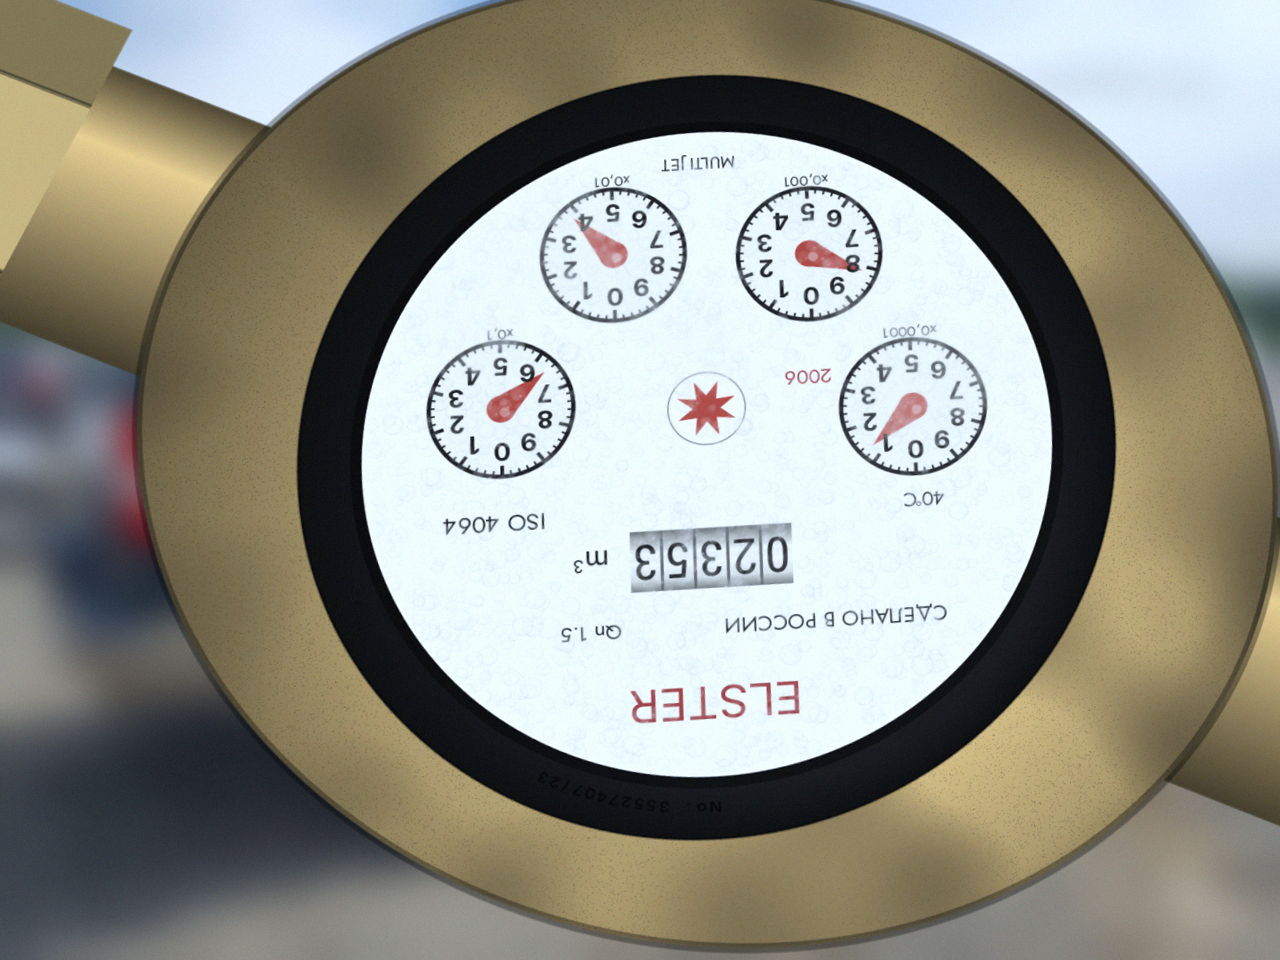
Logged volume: 2353.6381 m³
